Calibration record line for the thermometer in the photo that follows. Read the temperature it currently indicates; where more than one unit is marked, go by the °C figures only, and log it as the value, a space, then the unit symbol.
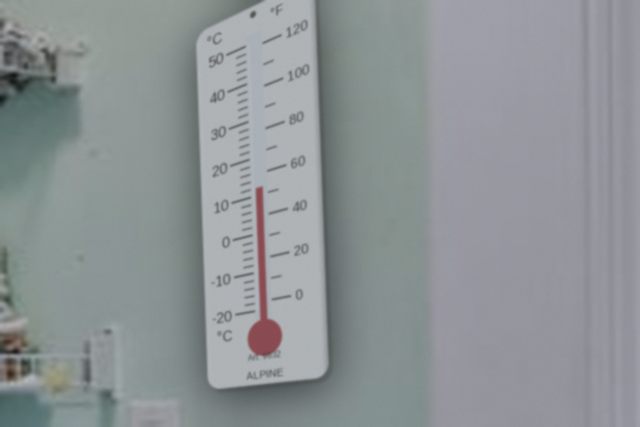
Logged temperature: 12 °C
